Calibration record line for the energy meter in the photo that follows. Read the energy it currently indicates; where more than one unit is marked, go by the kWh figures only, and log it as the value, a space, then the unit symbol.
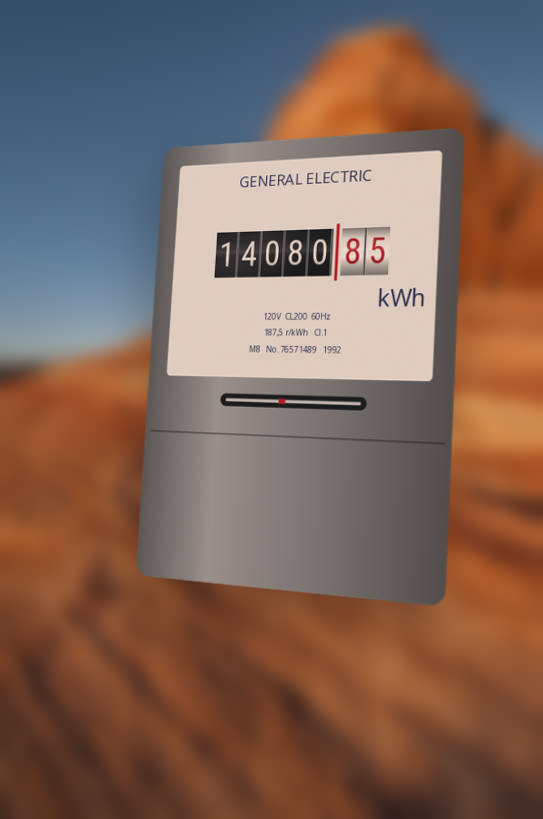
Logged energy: 14080.85 kWh
